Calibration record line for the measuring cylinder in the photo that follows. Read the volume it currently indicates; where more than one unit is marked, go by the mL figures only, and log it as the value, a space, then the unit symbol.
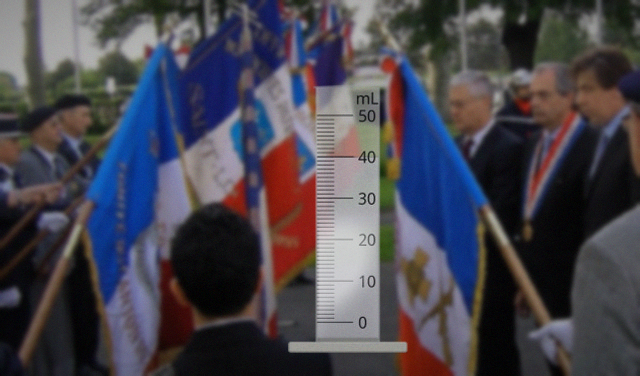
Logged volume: 40 mL
